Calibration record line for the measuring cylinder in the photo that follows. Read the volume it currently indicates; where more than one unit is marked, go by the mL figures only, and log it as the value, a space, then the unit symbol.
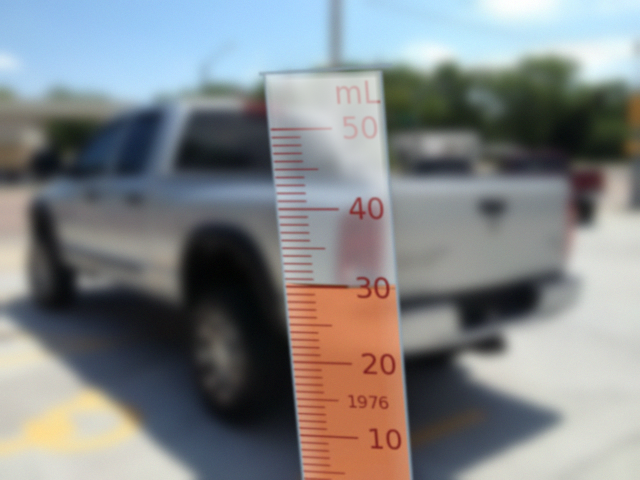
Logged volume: 30 mL
